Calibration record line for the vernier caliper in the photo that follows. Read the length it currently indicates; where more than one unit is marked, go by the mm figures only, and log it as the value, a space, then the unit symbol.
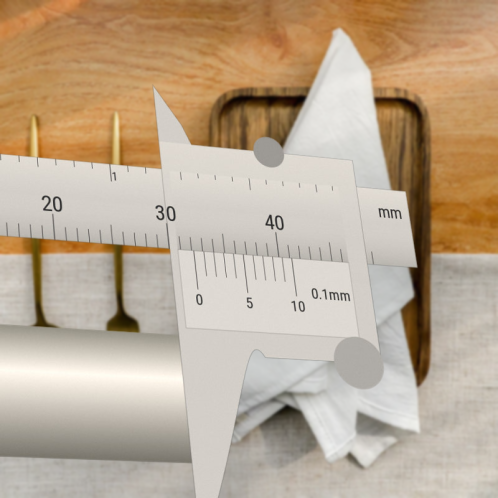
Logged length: 32.2 mm
